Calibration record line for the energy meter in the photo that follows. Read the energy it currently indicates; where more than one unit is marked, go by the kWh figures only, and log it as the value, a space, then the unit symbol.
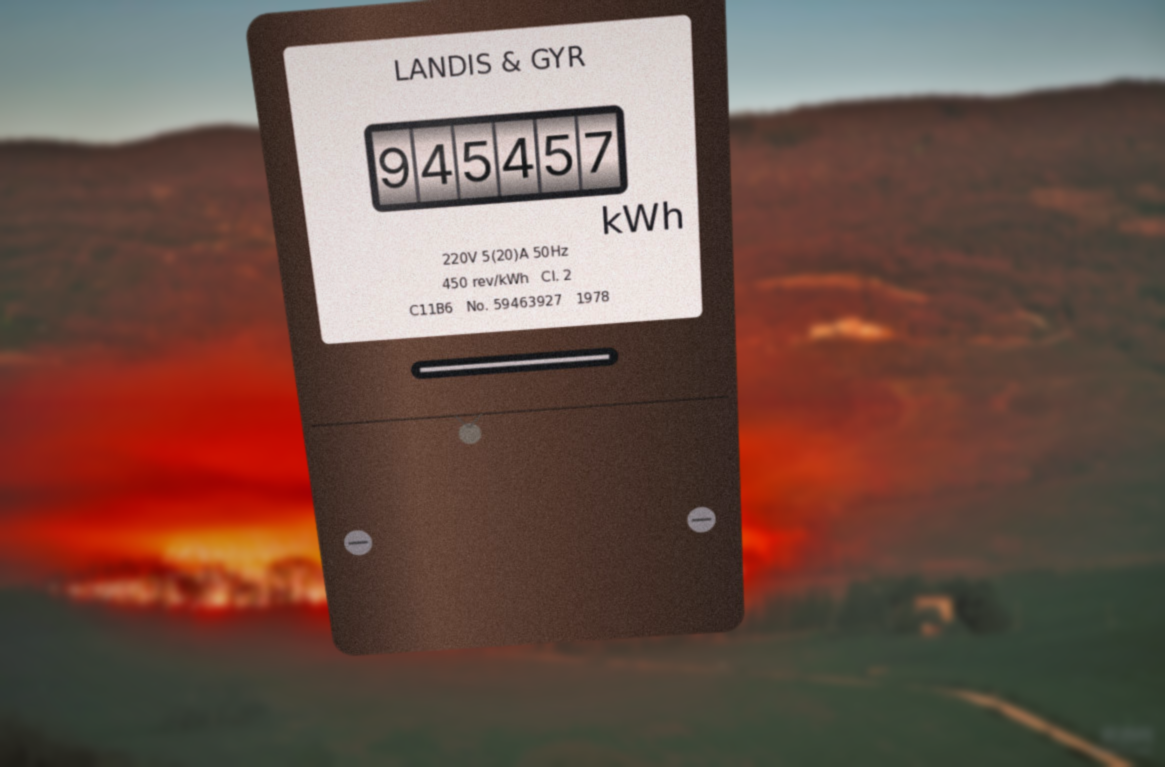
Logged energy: 945457 kWh
